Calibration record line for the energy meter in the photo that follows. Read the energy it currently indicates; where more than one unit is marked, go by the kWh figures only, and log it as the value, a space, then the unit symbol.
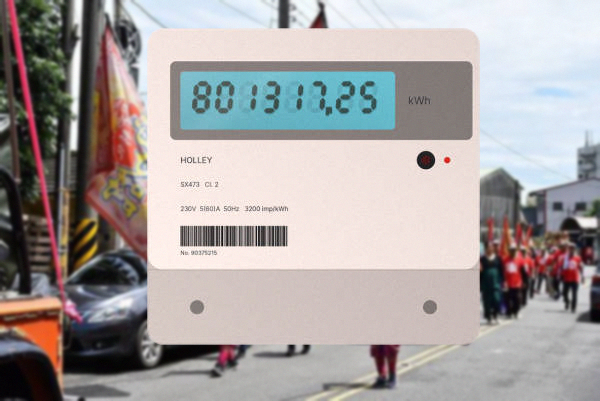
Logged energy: 801317.25 kWh
